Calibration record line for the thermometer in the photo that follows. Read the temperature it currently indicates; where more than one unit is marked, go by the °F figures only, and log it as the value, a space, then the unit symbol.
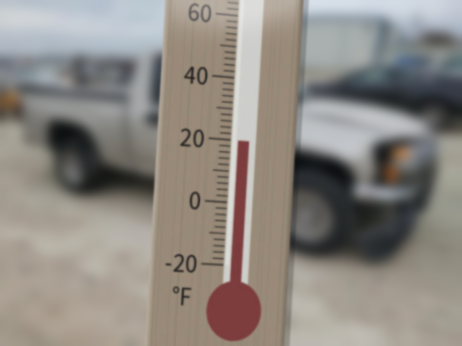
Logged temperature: 20 °F
